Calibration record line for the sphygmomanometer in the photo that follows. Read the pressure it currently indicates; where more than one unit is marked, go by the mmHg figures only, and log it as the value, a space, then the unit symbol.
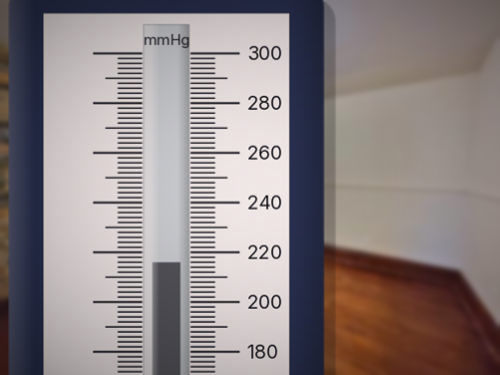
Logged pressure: 216 mmHg
